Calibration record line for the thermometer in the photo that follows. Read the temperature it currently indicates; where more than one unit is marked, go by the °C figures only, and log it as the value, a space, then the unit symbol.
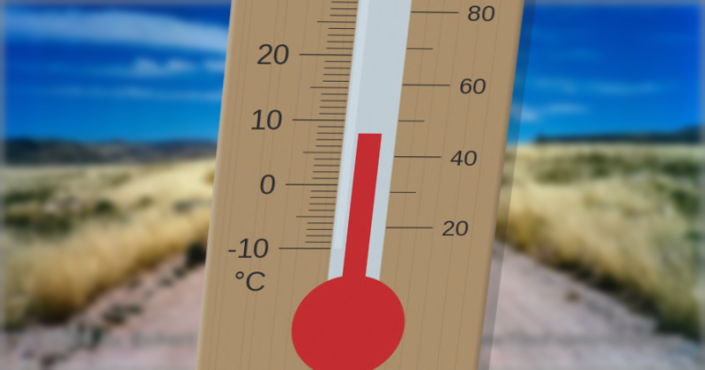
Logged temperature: 8 °C
